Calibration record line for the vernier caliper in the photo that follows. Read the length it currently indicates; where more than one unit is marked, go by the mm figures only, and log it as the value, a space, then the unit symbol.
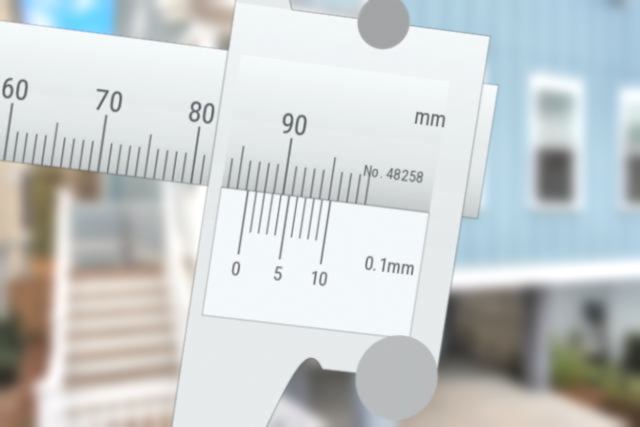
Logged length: 86.2 mm
